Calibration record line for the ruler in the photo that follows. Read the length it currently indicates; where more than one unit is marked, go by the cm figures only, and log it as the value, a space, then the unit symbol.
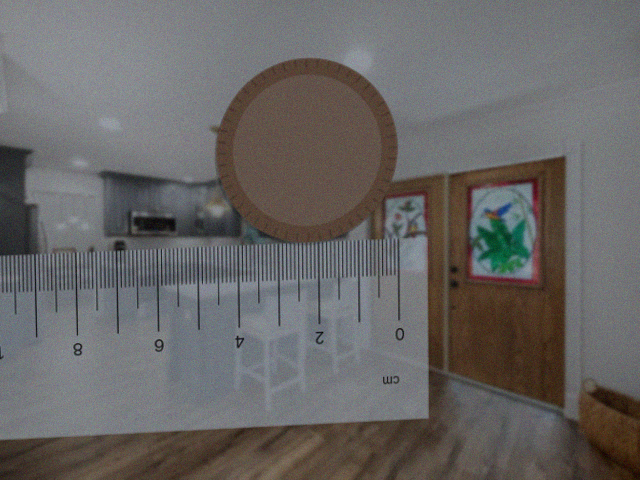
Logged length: 4.5 cm
